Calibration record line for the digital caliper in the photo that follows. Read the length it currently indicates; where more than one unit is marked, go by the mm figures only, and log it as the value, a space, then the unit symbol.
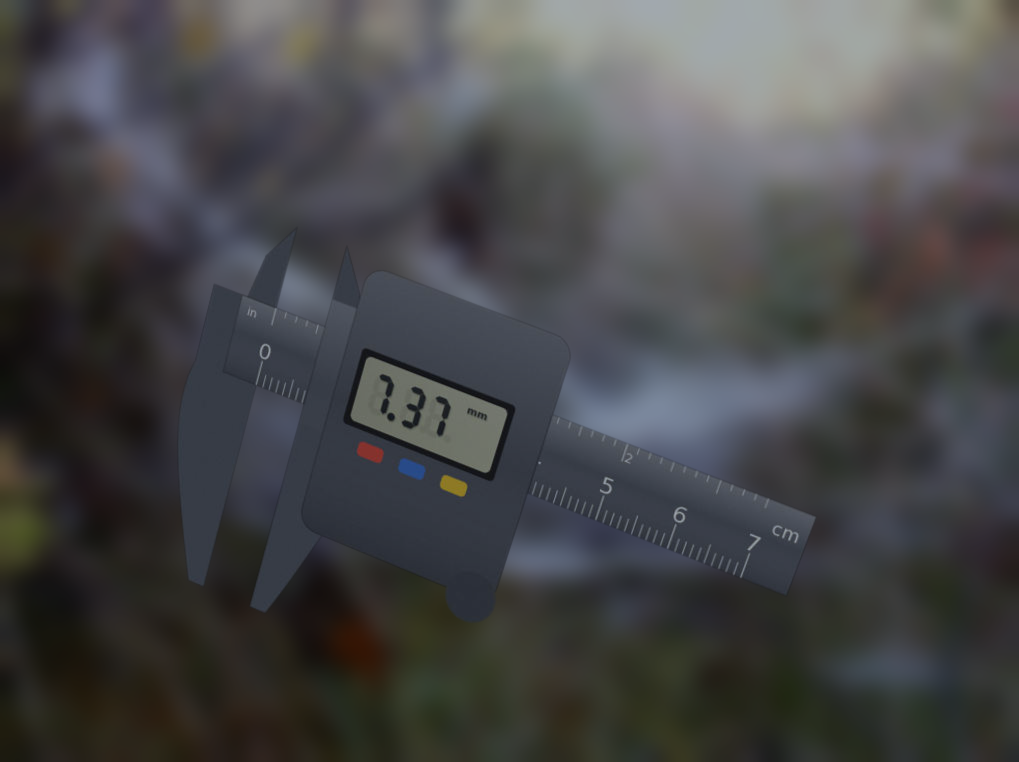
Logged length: 7.37 mm
